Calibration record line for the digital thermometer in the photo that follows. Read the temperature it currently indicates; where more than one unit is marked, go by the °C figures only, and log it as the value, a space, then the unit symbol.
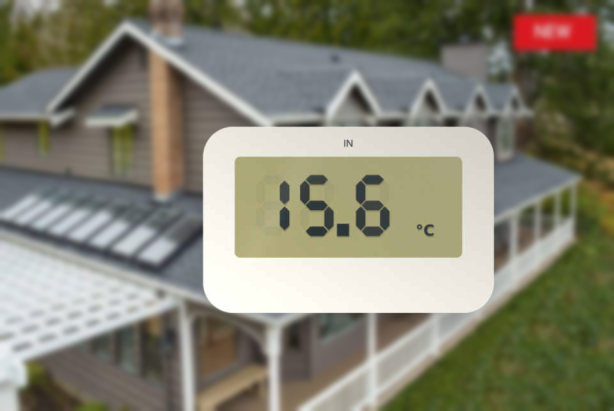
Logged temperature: 15.6 °C
